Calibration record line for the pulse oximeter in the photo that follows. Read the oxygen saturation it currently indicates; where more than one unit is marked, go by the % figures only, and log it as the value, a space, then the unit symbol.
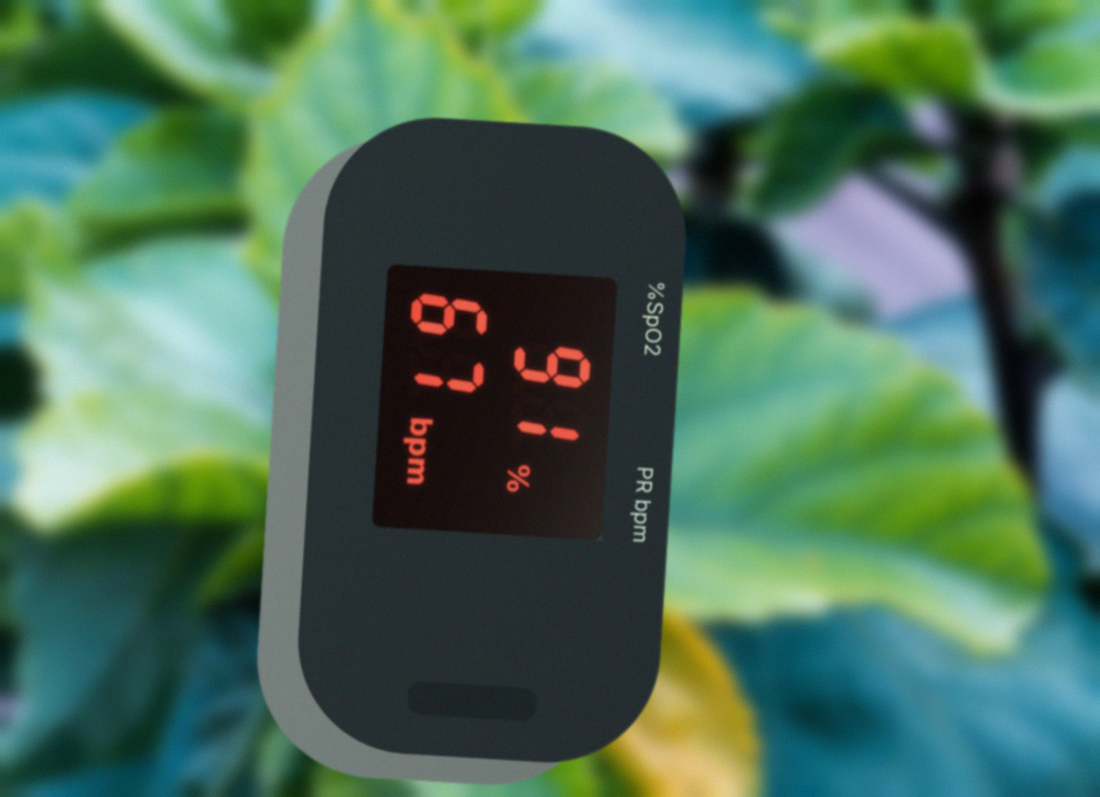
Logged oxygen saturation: 91 %
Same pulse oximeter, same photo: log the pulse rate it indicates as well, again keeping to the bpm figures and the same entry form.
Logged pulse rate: 67 bpm
